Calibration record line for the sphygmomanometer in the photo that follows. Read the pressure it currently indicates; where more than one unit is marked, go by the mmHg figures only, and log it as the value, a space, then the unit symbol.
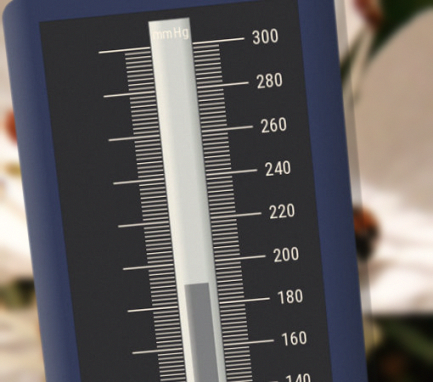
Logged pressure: 190 mmHg
